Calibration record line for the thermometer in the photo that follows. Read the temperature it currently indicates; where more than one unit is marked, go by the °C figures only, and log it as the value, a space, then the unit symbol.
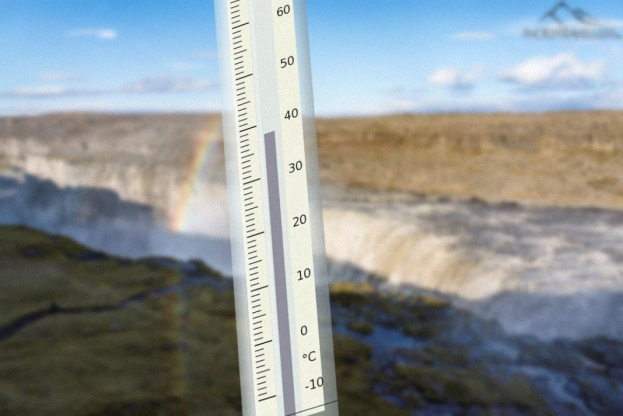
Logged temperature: 38 °C
